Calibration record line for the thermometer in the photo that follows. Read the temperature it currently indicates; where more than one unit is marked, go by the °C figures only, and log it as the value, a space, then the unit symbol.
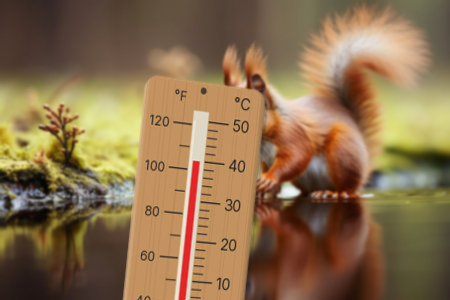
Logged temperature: 40 °C
